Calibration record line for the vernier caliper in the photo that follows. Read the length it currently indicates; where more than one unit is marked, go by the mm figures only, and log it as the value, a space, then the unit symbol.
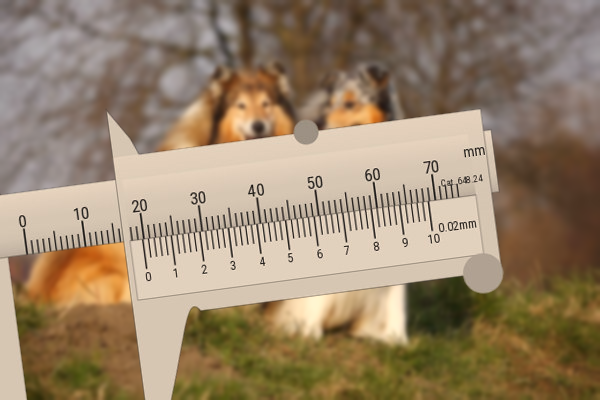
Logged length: 19.8 mm
